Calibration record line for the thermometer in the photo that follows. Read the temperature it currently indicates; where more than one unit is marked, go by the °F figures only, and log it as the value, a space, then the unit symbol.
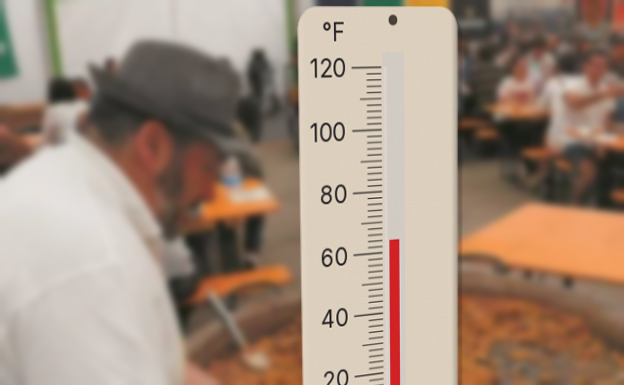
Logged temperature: 64 °F
